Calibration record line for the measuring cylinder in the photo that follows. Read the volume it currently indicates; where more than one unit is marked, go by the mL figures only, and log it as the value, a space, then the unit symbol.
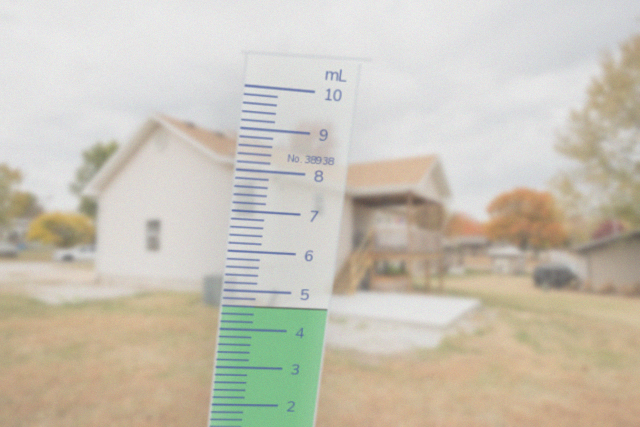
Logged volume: 4.6 mL
